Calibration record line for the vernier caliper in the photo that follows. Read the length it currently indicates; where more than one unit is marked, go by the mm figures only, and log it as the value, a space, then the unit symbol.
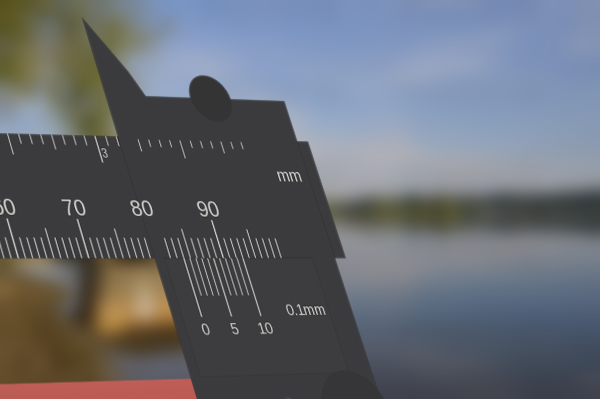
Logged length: 84.0 mm
